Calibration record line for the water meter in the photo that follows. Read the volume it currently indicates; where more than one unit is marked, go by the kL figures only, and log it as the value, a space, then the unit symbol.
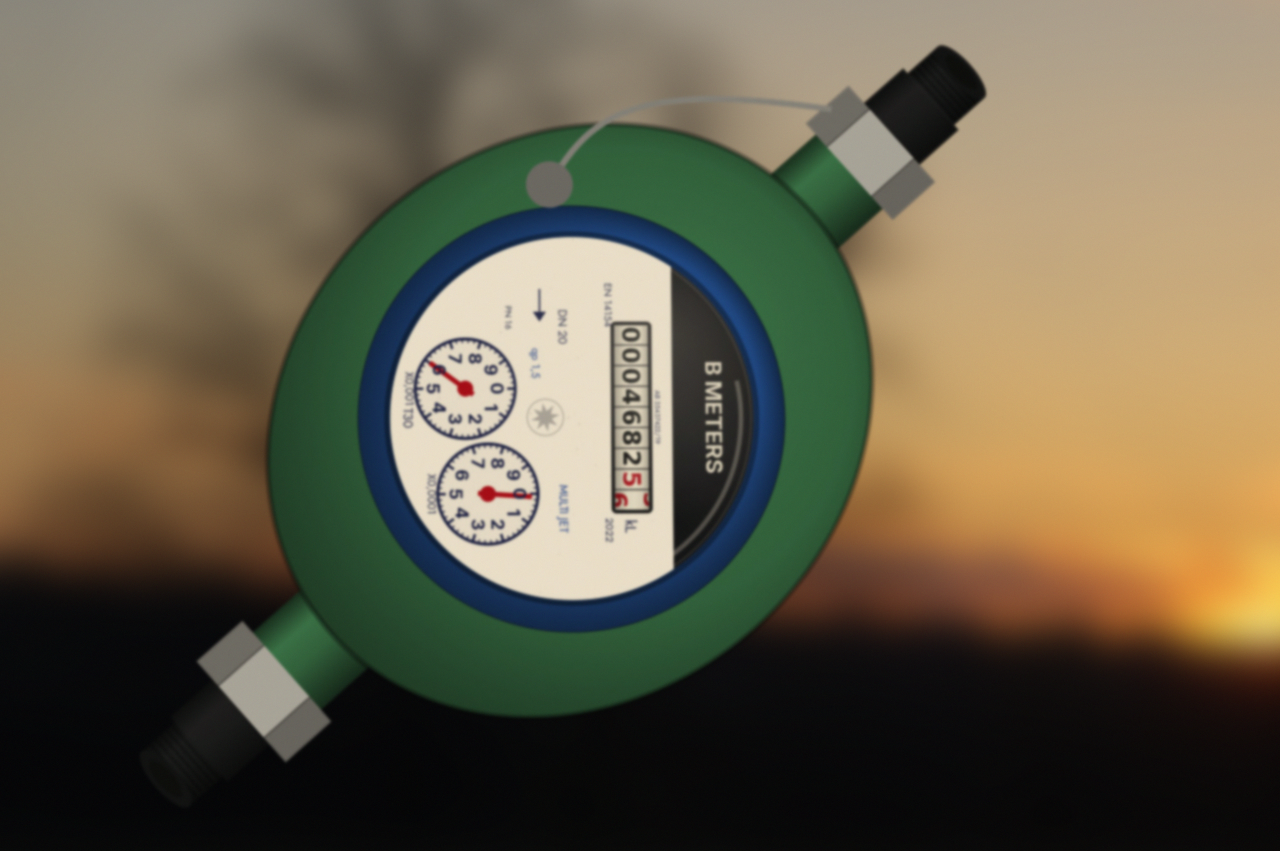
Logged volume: 4682.5560 kL
